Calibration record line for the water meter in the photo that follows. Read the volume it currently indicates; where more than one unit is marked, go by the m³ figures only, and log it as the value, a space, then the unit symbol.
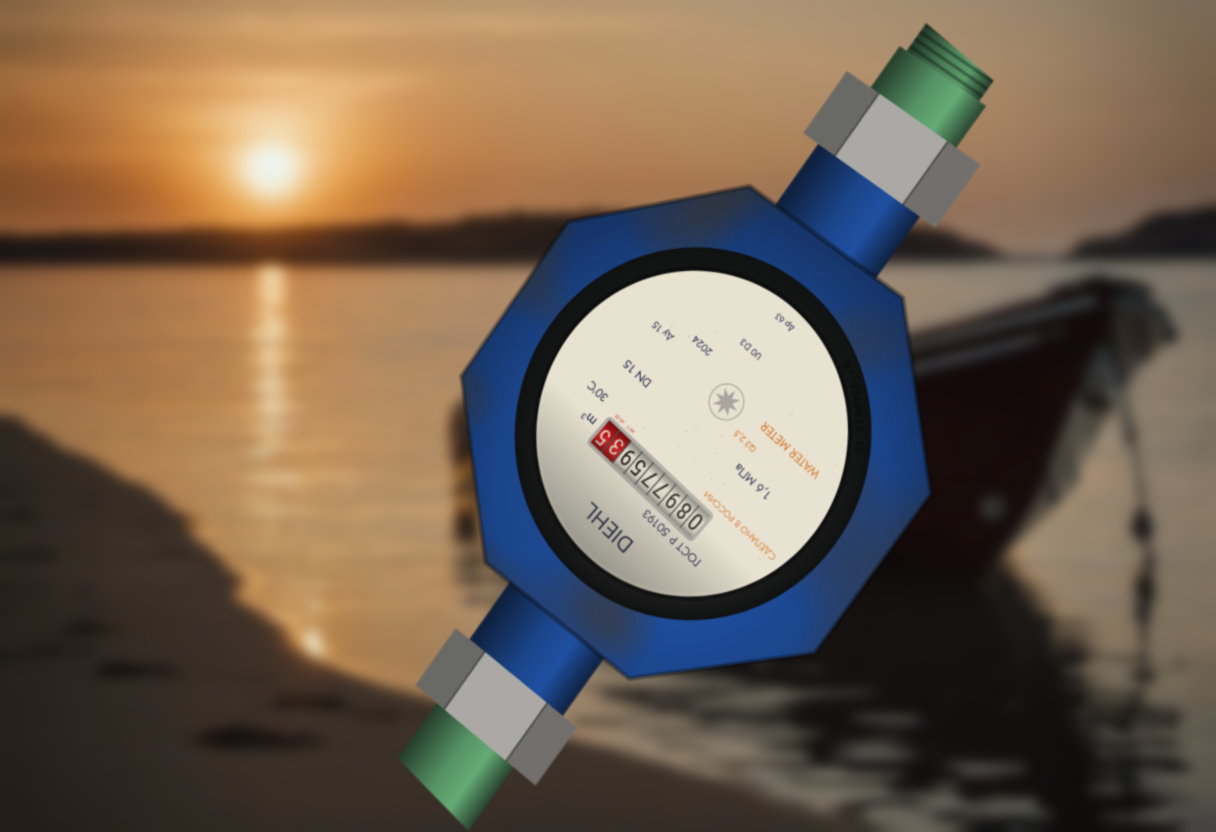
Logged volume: 897759.35 m³
